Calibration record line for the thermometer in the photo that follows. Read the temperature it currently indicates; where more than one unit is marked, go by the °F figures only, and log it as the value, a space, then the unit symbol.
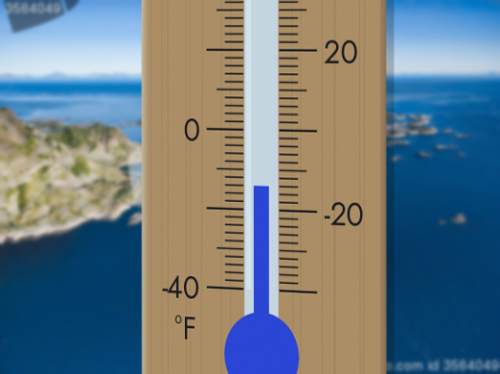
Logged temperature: -14 °F
